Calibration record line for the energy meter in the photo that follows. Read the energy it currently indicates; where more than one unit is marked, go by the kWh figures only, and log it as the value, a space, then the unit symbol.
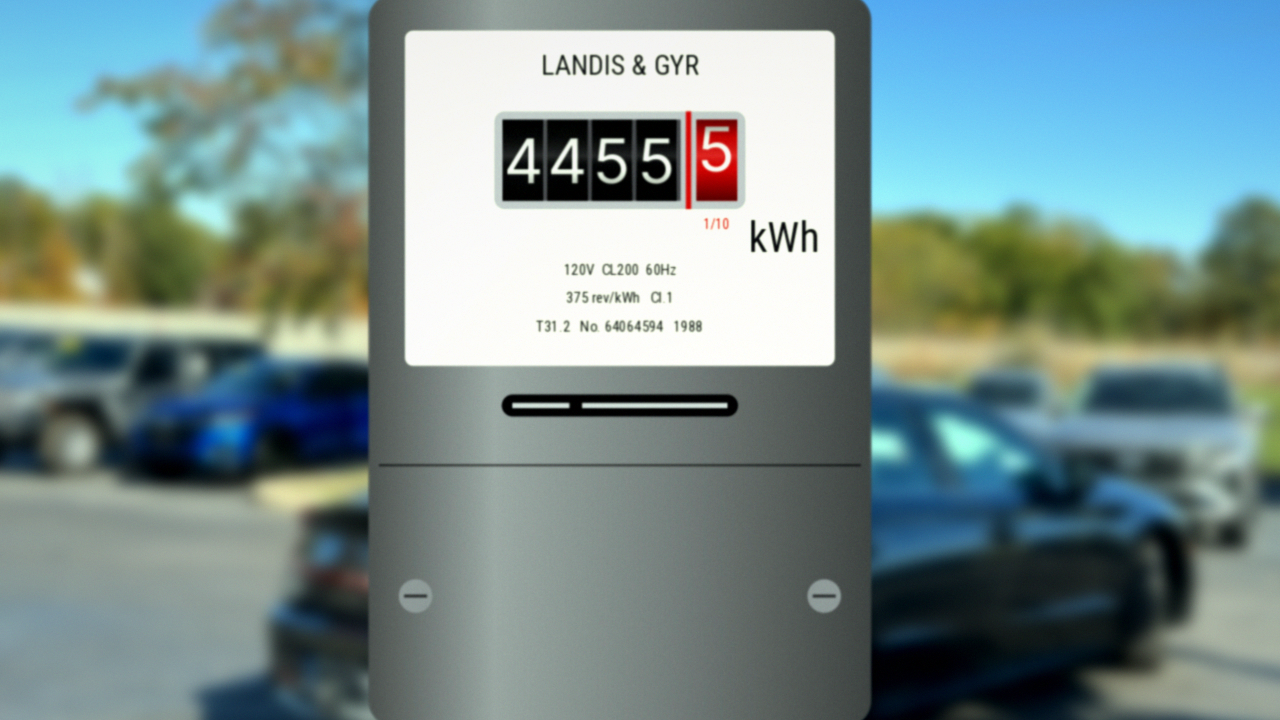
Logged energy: 4455.5 kWh
